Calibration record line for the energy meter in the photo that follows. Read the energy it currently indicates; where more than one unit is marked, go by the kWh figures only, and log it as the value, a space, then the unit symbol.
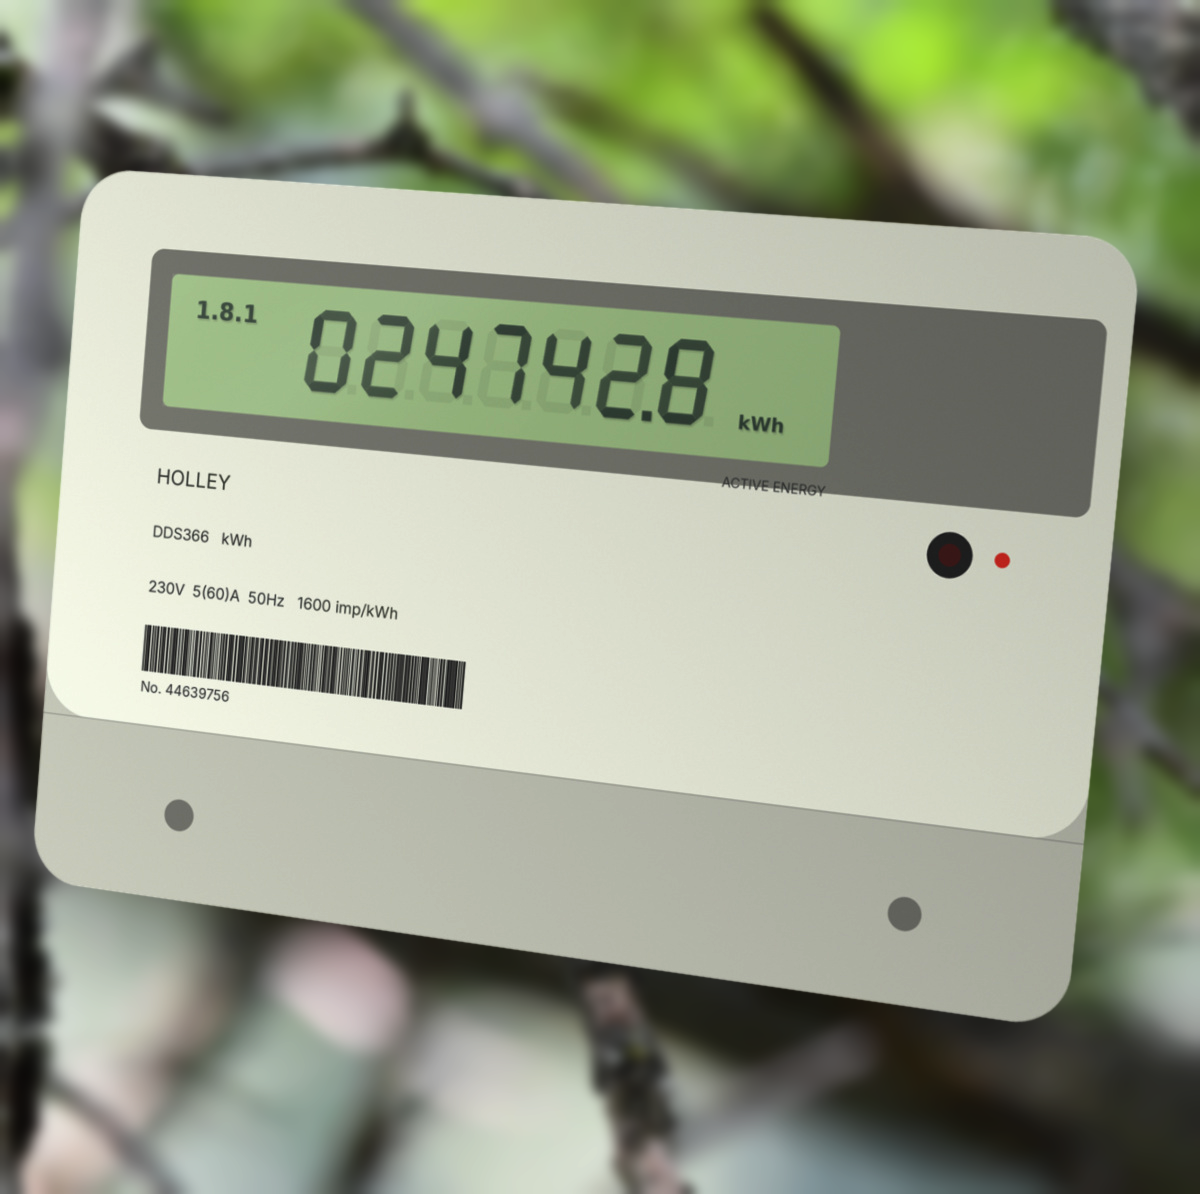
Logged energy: 24742.8 kWh
